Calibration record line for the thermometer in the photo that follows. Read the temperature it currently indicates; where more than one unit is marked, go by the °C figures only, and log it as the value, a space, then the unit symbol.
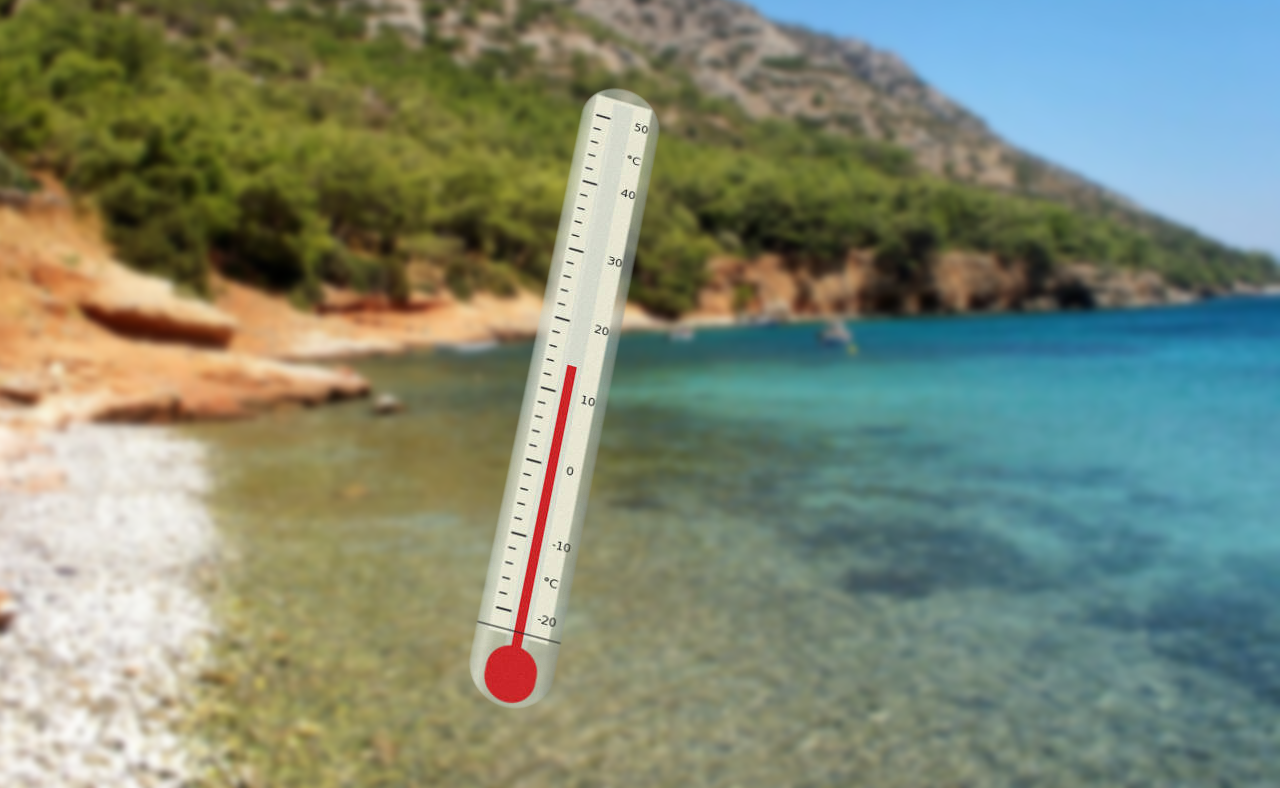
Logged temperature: 14 °C
